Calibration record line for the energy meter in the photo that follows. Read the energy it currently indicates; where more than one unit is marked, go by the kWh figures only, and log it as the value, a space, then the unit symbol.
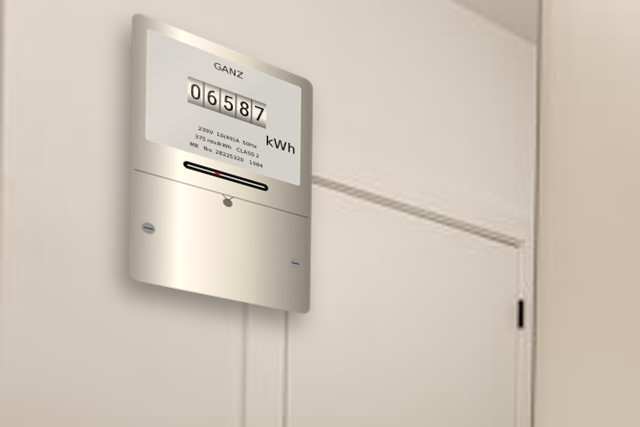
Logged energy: 6587 kWh
